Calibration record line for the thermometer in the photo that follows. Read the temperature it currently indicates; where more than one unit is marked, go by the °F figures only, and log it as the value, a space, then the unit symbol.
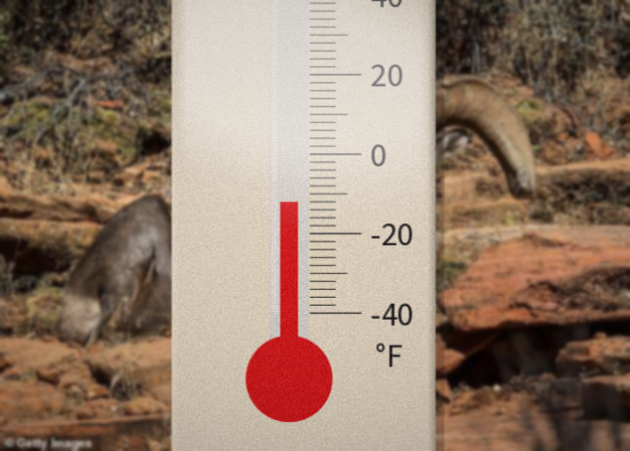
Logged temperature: -12 °F
